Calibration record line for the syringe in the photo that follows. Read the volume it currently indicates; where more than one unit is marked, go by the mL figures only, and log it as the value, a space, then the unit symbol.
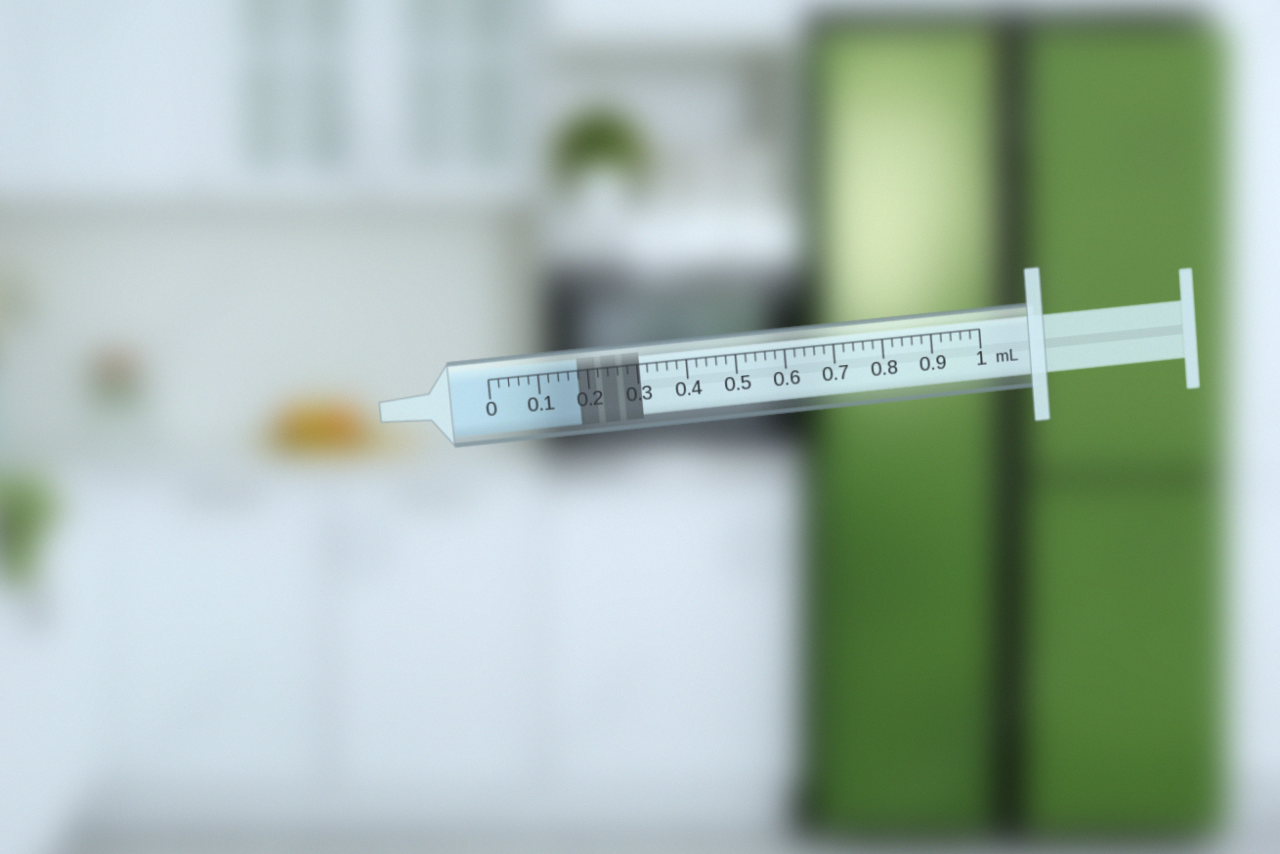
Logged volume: 0.18 mL
